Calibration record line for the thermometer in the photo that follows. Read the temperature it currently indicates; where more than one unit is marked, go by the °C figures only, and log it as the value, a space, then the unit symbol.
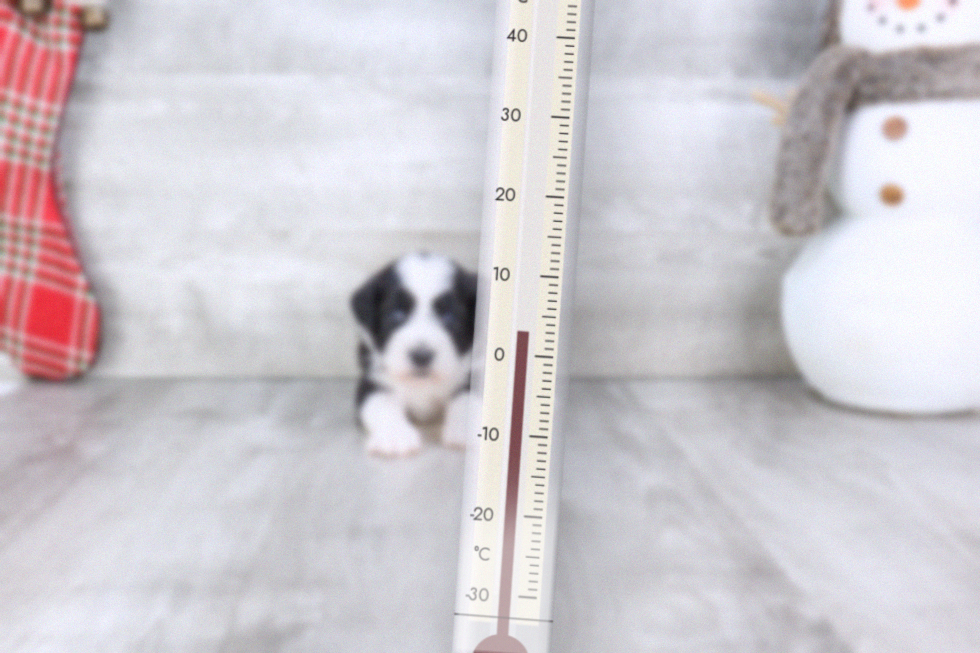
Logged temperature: 3 °C
